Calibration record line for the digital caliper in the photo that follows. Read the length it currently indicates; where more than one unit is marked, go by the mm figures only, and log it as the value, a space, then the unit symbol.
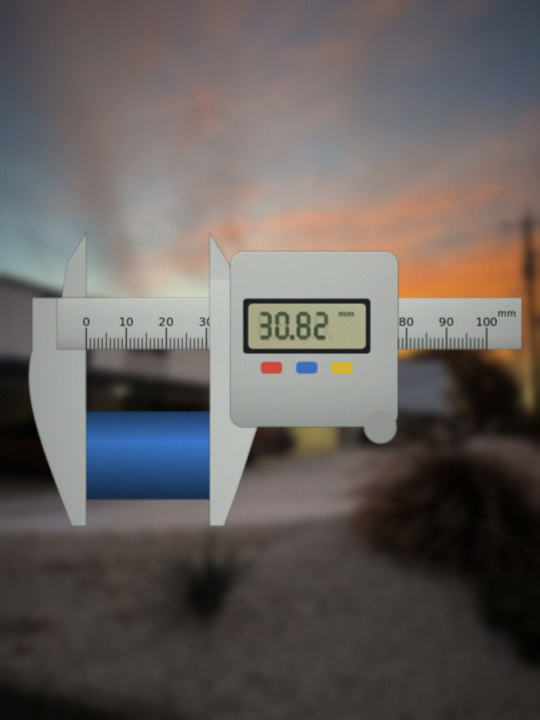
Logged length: 30.82 mm
